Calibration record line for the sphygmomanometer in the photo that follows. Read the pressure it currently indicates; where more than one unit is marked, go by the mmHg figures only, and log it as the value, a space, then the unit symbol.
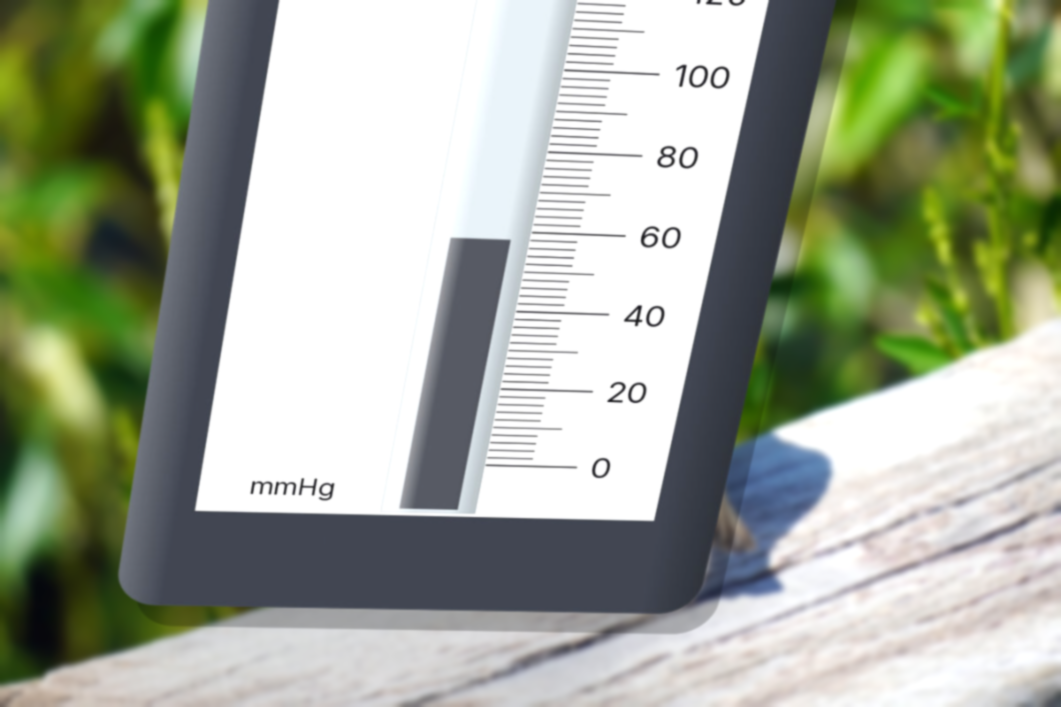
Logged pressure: 58 mmHg
